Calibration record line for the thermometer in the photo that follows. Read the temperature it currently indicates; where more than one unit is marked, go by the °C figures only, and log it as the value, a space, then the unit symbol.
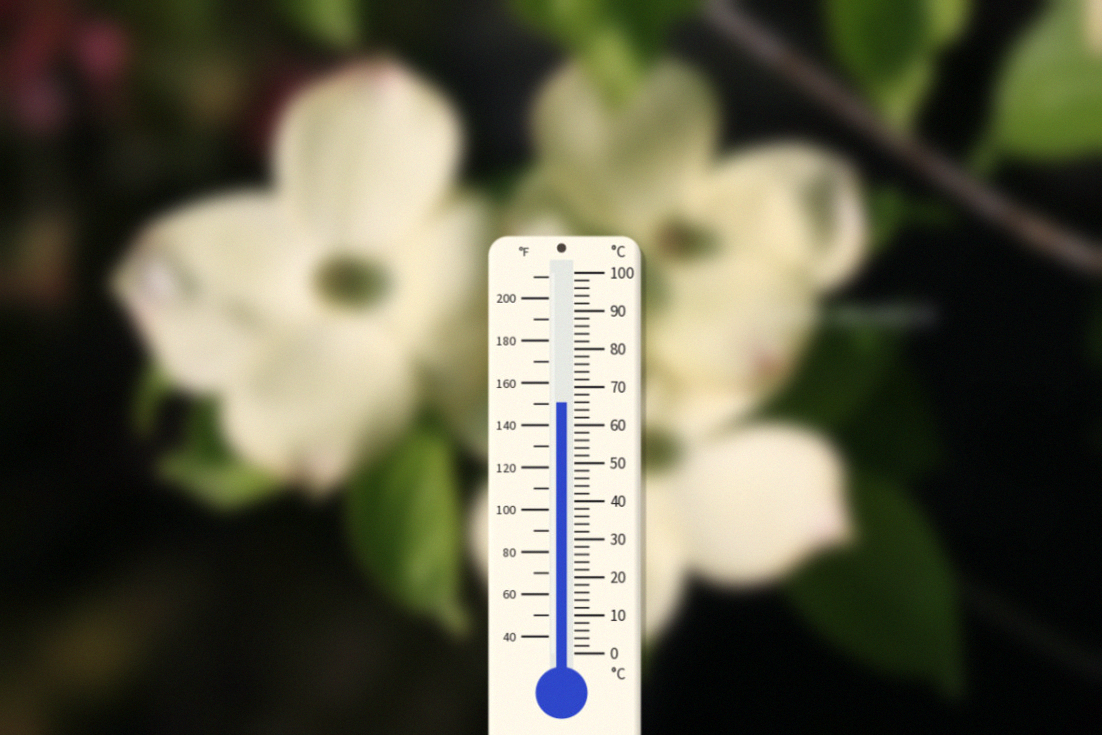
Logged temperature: 66 °C
